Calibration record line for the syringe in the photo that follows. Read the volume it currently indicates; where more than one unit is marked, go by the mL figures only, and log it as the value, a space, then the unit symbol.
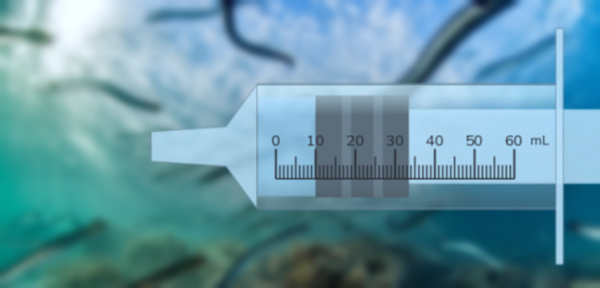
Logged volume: 10 mL
